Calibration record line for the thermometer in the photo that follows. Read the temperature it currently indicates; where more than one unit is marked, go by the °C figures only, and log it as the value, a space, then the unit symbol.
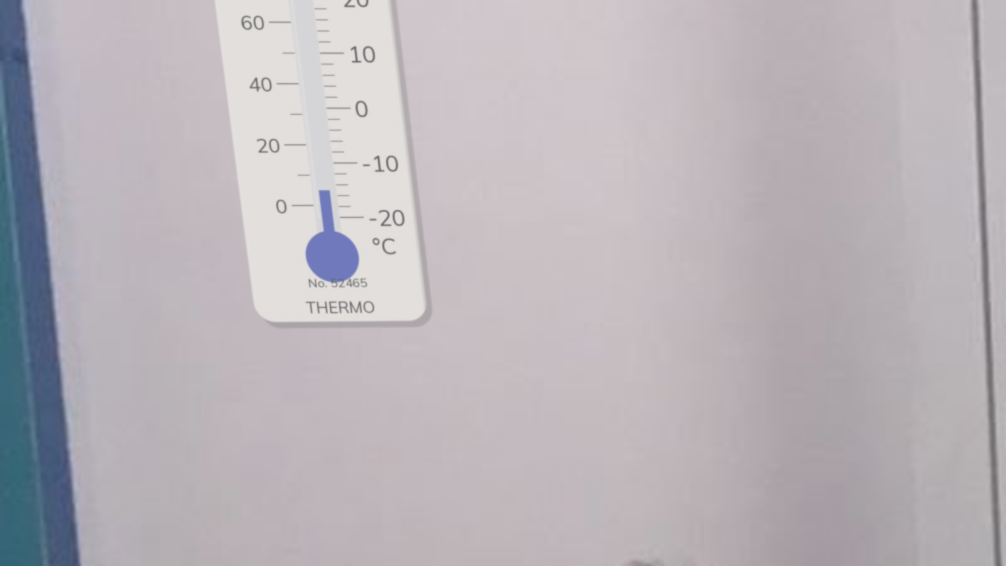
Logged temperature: -15 °C
